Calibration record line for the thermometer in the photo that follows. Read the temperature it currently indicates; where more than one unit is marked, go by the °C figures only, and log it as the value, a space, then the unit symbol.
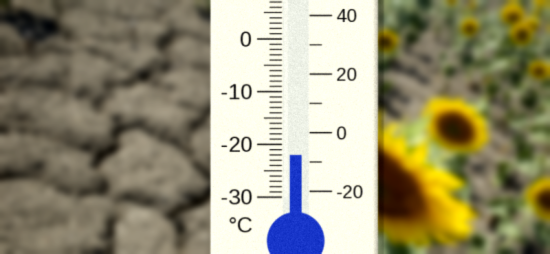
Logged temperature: -22 °C
